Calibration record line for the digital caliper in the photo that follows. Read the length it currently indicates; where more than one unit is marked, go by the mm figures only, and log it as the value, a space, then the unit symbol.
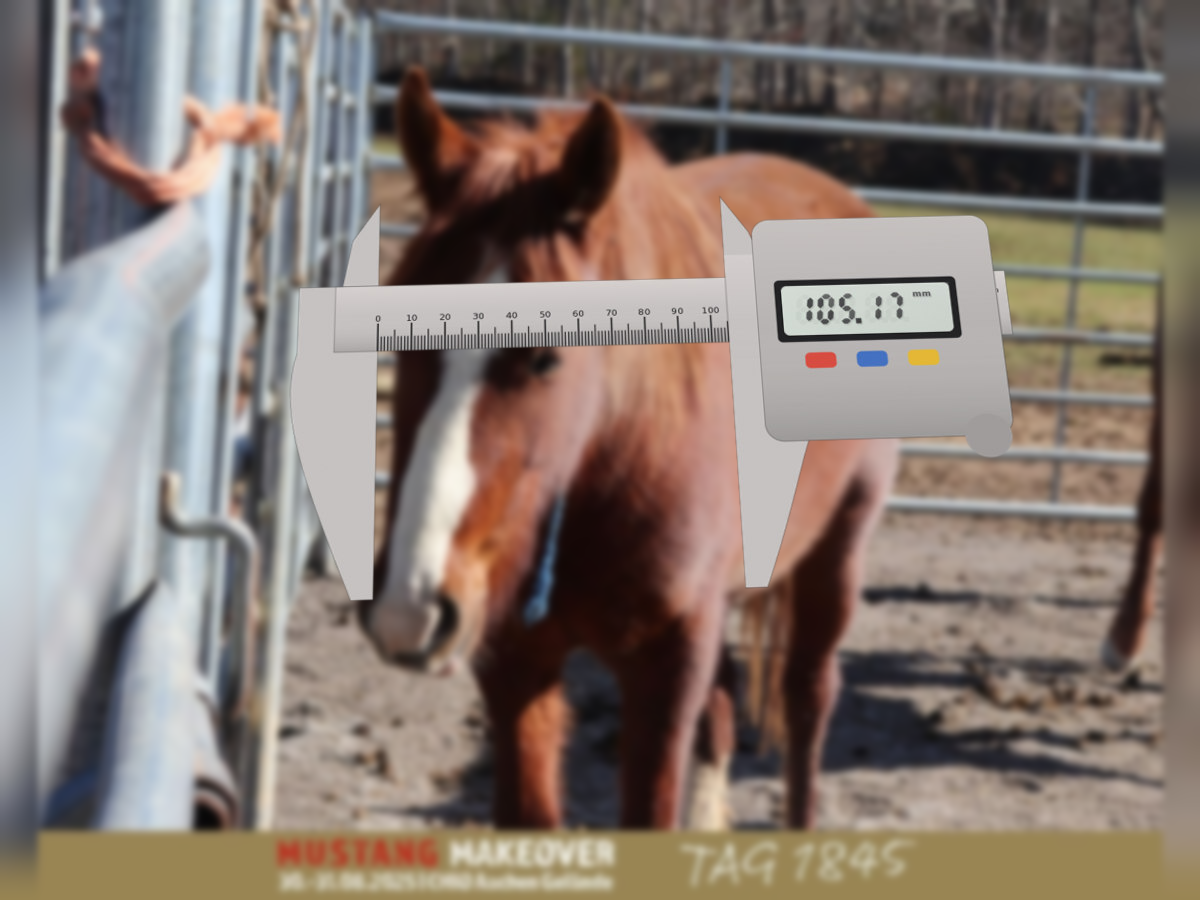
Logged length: 105.17 mm
